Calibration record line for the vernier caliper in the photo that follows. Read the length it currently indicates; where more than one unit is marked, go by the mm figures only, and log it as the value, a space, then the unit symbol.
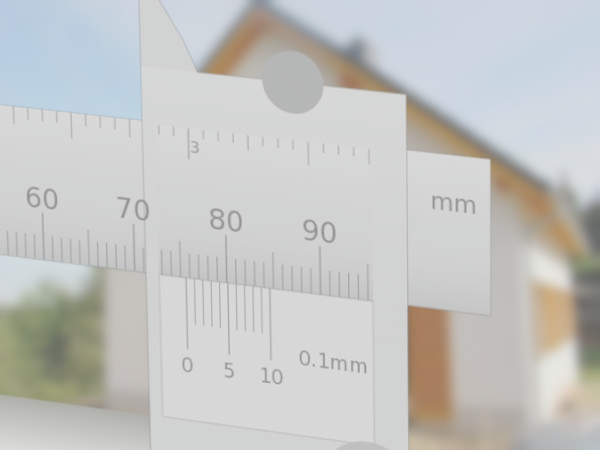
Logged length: 75.6 mm
